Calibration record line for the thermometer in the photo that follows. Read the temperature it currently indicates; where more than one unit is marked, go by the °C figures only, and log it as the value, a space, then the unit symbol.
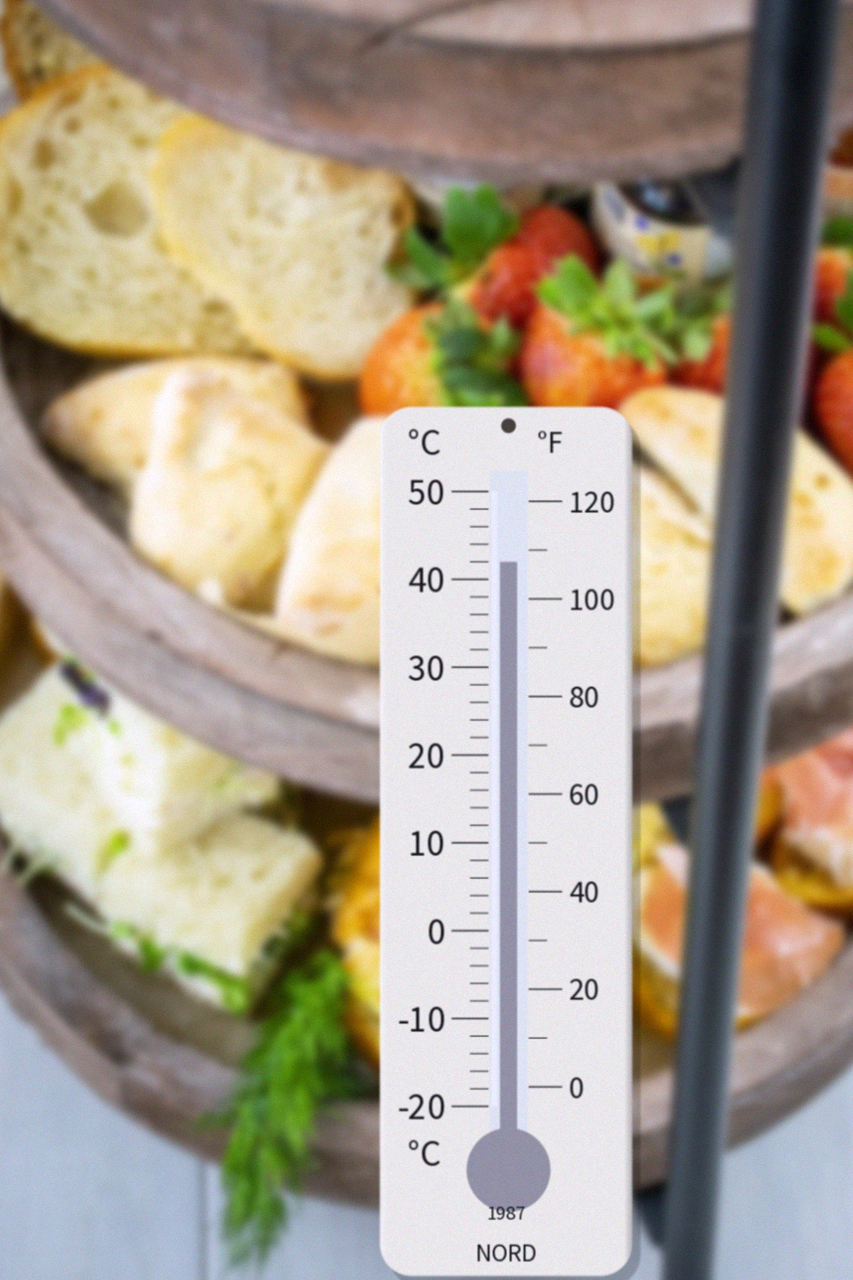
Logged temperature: 42 °C
